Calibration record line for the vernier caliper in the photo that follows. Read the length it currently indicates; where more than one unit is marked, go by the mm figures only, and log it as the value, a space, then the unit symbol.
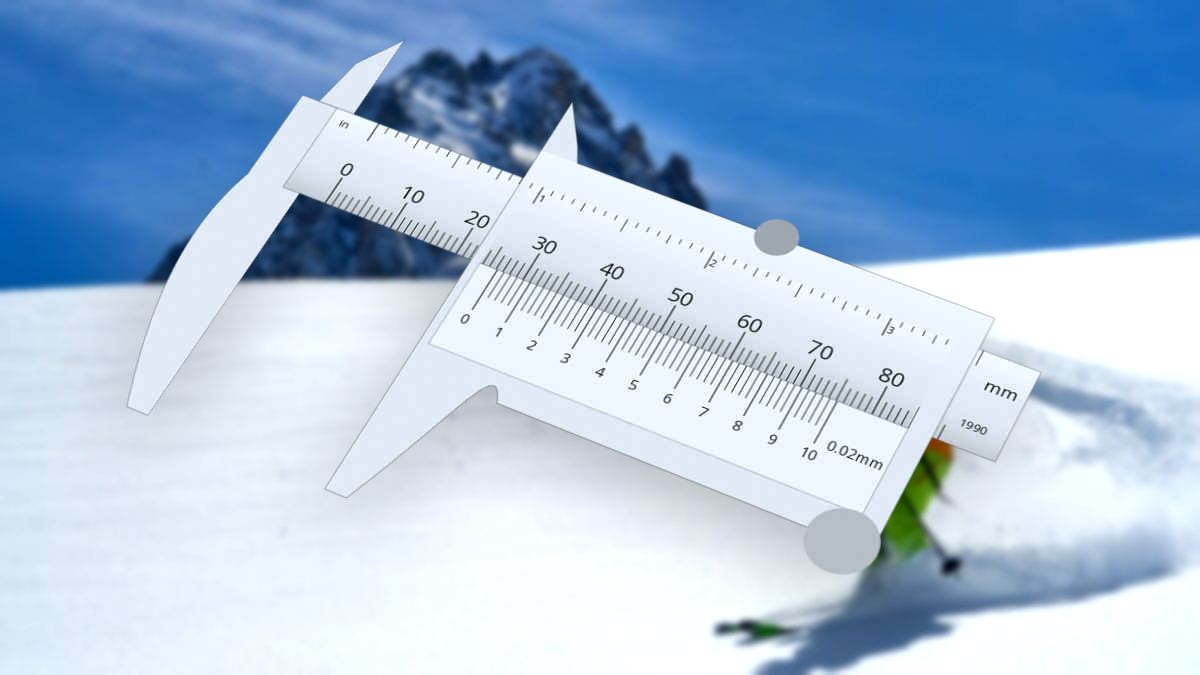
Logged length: 26.2 mm
